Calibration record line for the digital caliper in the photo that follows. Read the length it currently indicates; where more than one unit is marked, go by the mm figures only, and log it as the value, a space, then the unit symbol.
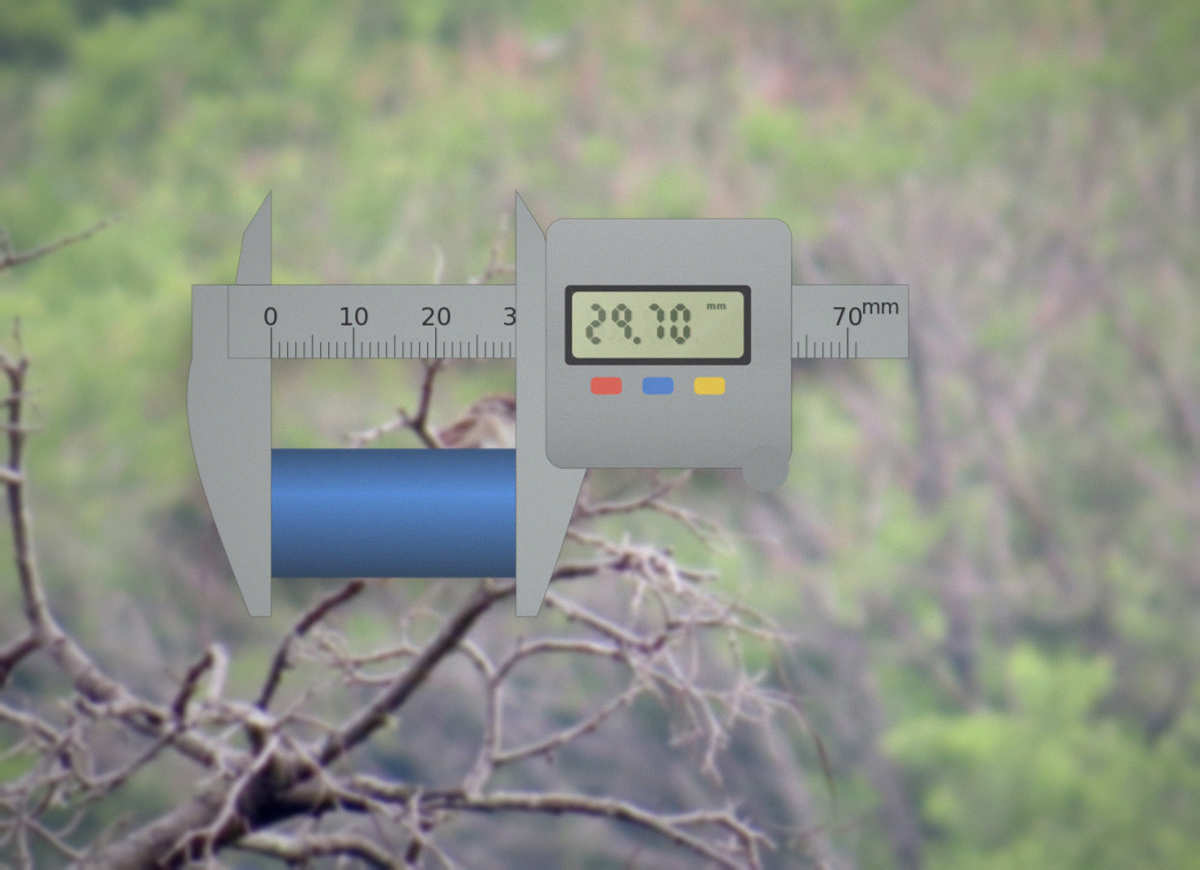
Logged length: 29.70 mm
